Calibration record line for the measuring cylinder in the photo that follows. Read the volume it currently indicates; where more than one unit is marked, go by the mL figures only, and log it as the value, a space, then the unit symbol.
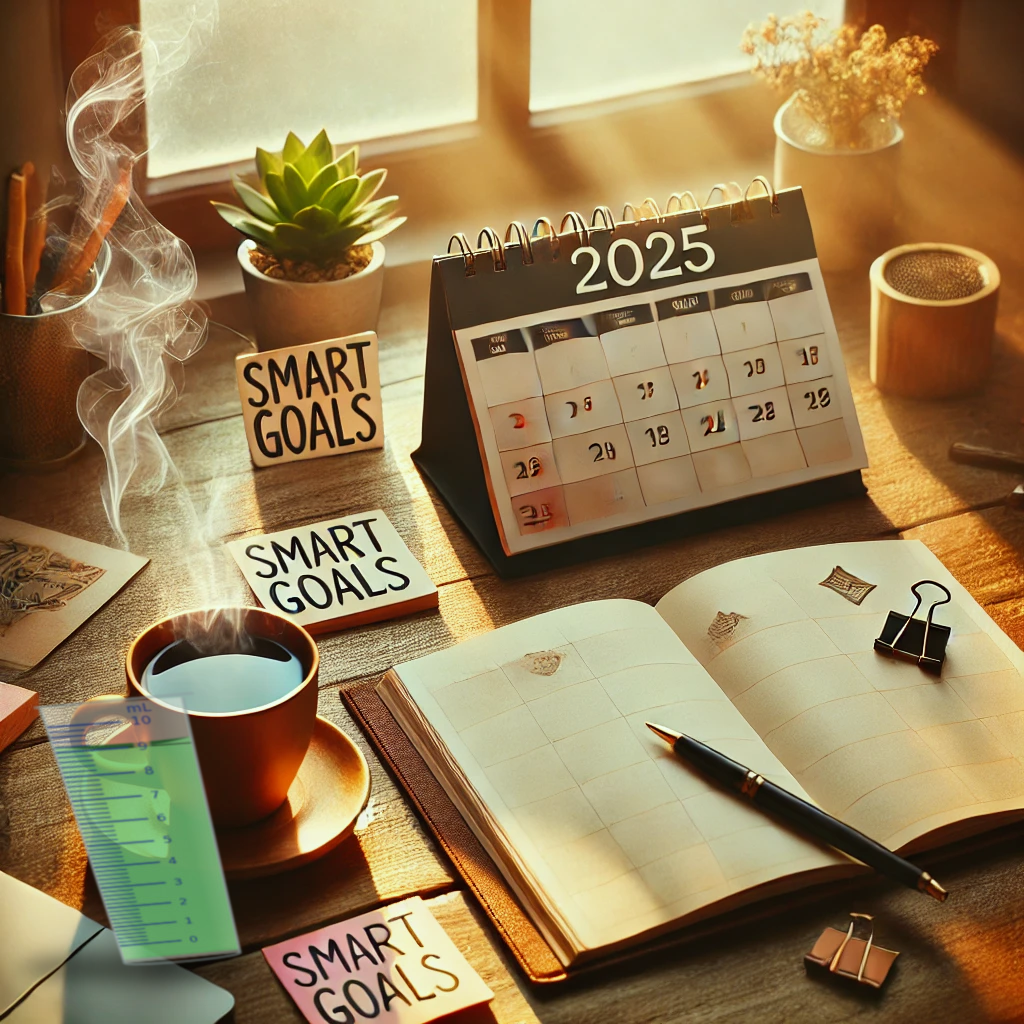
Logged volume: 9 mL
